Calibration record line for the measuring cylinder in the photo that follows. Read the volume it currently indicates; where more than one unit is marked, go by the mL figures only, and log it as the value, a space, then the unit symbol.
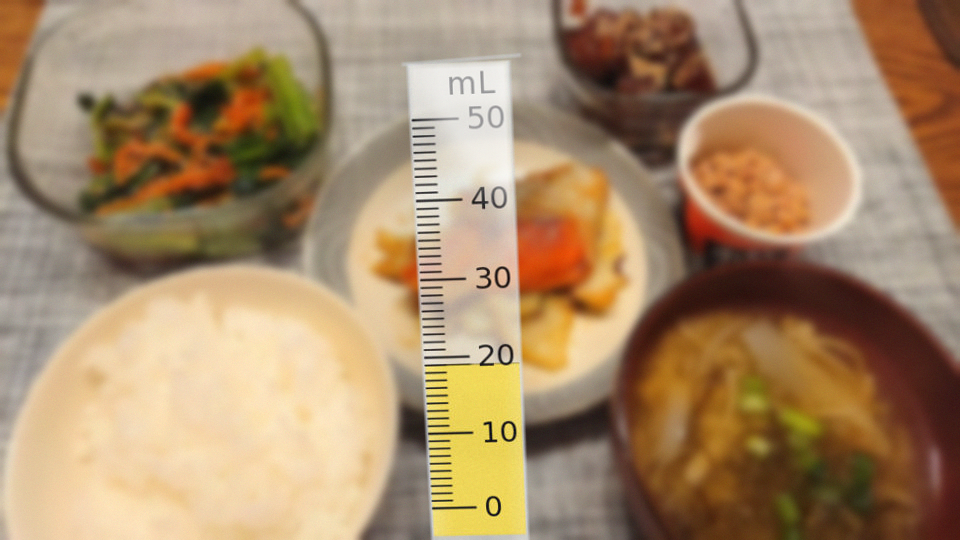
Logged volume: 19 mL
